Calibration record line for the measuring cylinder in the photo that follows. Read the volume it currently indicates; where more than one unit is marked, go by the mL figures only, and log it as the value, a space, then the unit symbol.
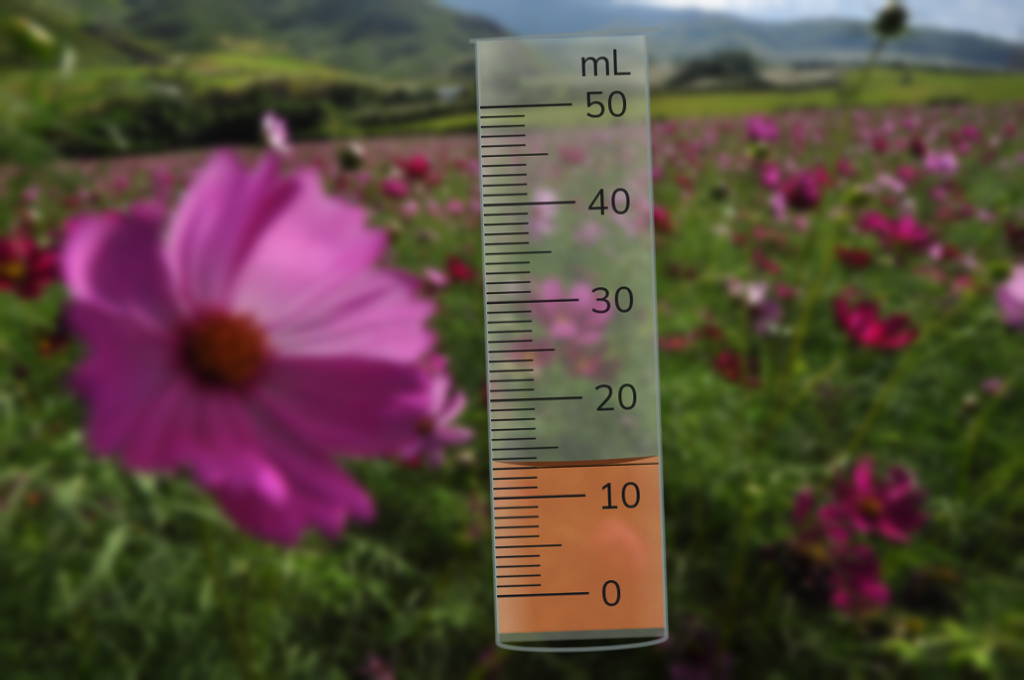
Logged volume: 13 mL
